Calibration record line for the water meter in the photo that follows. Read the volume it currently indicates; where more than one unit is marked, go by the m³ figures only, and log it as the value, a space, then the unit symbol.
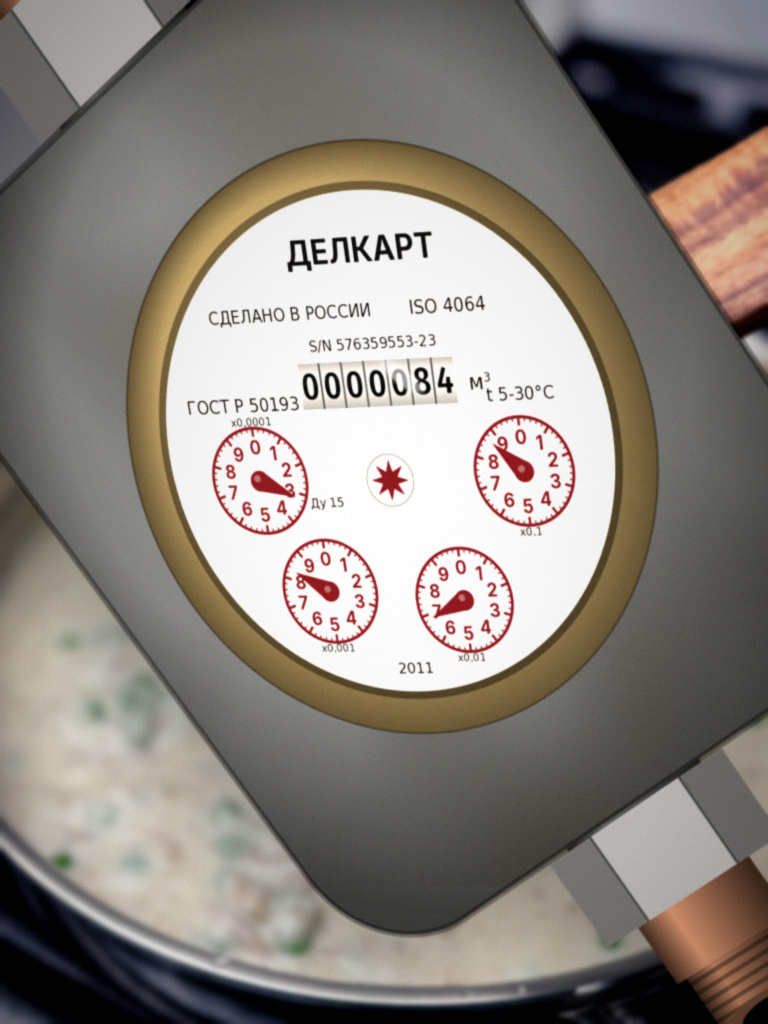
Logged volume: 84.8683 m³
